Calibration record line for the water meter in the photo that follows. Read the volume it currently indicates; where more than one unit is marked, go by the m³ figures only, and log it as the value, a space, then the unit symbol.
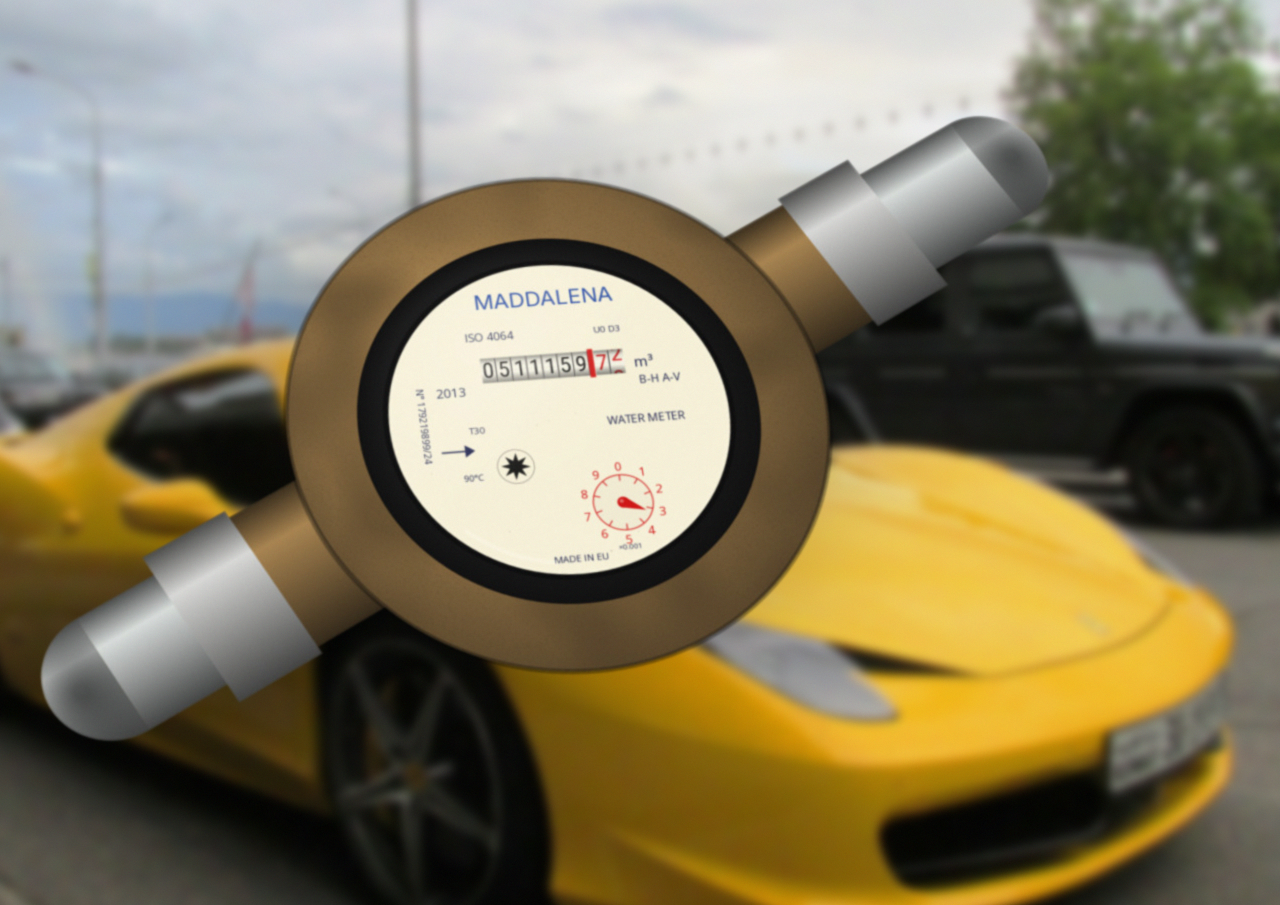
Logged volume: 511159.723 m³
